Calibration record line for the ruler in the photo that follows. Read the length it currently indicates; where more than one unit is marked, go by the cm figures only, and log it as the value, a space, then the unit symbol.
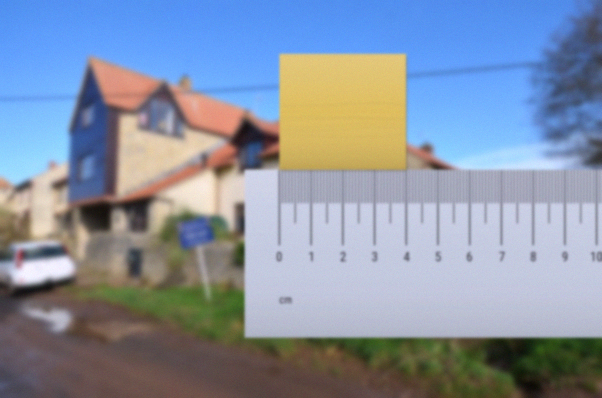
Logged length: 4 cm
